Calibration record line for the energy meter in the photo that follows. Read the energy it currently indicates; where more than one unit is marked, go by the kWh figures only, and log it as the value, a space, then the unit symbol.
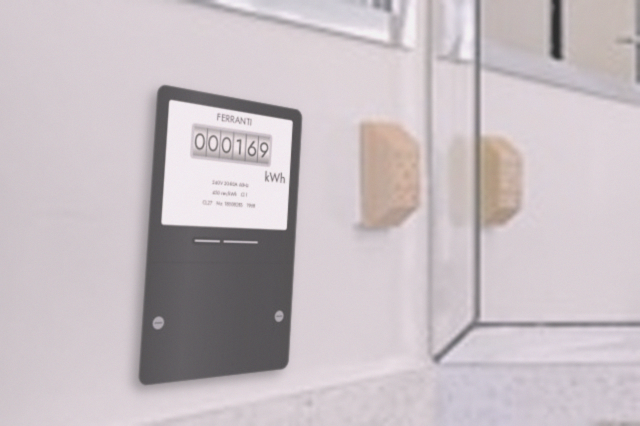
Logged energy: 169 kWh
